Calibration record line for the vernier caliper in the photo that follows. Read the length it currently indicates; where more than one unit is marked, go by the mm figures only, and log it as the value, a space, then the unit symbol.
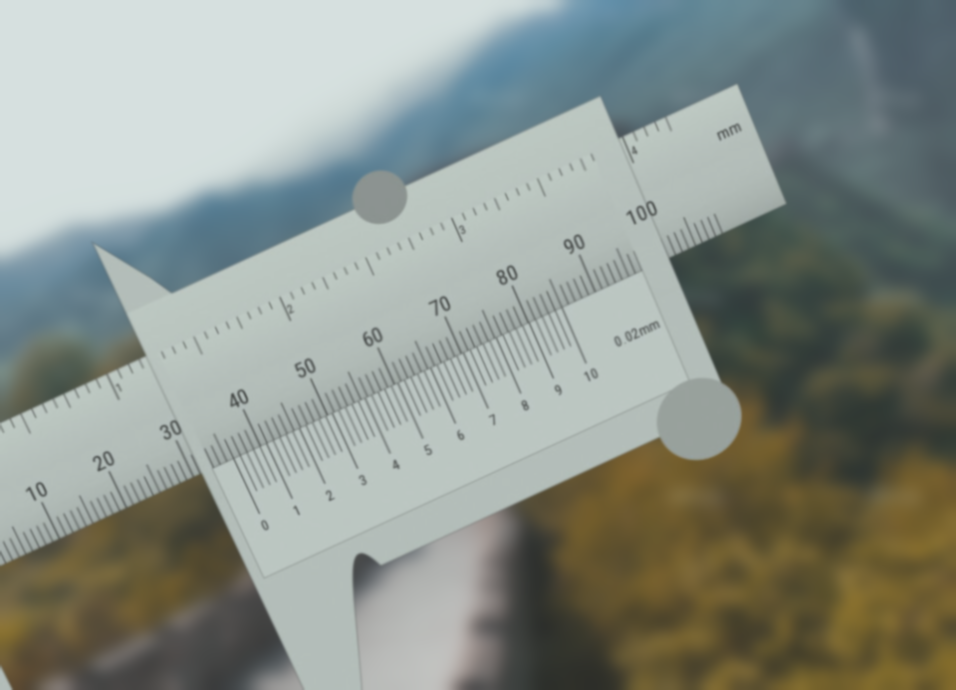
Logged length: 36.0 mm
